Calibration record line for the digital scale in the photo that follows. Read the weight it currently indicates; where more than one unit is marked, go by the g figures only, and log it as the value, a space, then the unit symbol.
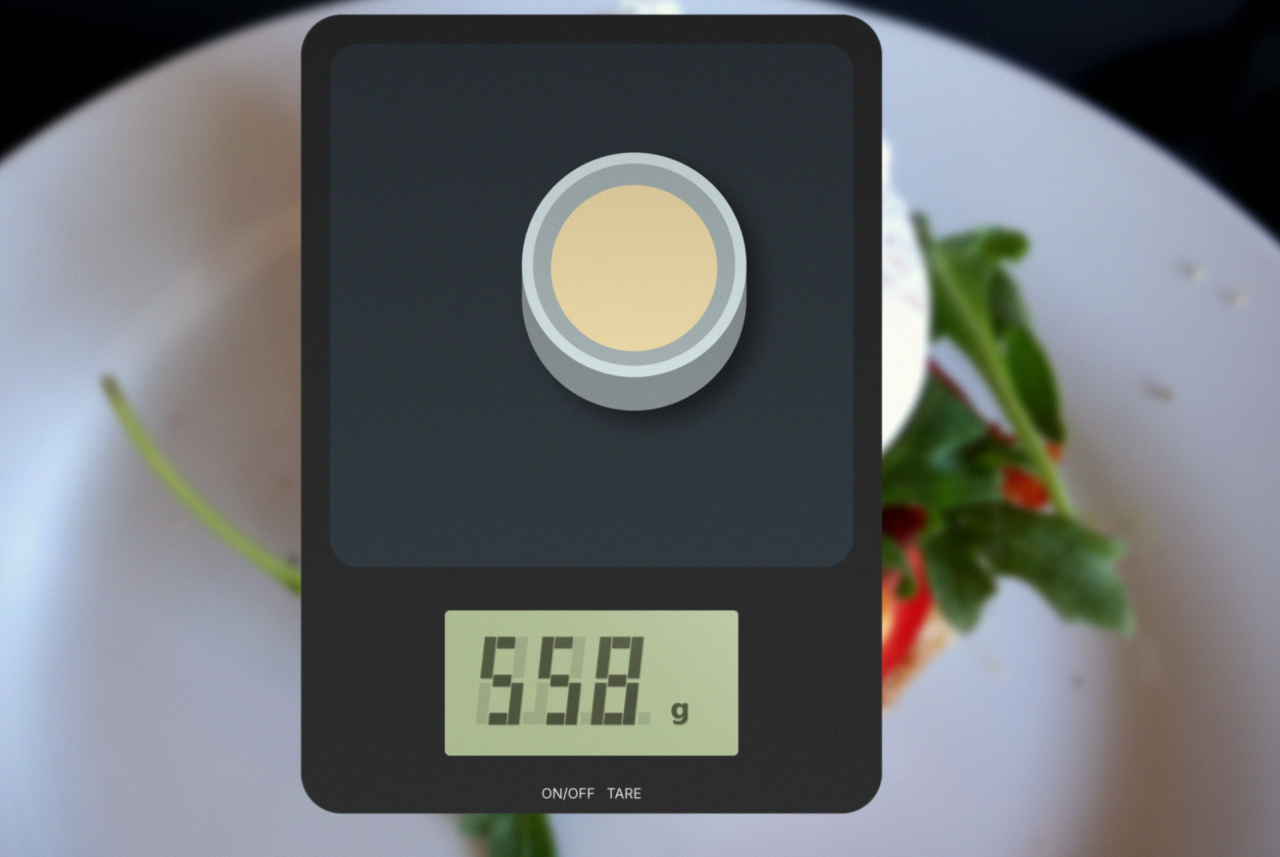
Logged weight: 558 g
